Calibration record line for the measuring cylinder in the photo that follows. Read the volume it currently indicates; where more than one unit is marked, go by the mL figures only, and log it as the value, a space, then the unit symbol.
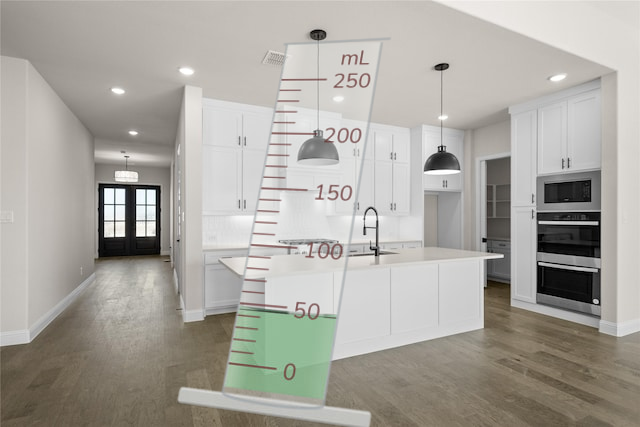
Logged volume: 45 mL
